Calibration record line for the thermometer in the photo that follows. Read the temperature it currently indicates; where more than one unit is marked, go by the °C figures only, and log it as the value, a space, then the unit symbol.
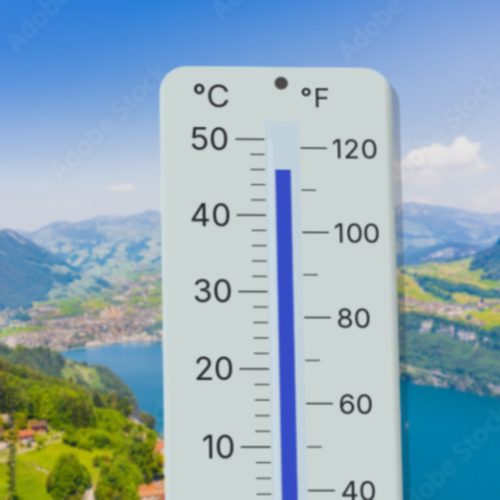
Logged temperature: 46 °C
